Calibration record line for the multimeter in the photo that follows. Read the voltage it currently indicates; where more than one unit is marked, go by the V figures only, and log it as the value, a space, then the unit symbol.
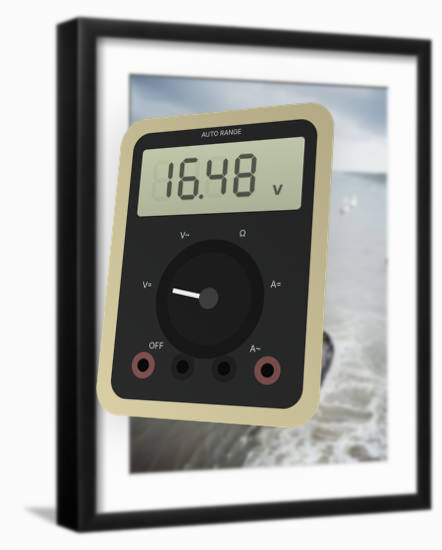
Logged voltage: 16.48 V
